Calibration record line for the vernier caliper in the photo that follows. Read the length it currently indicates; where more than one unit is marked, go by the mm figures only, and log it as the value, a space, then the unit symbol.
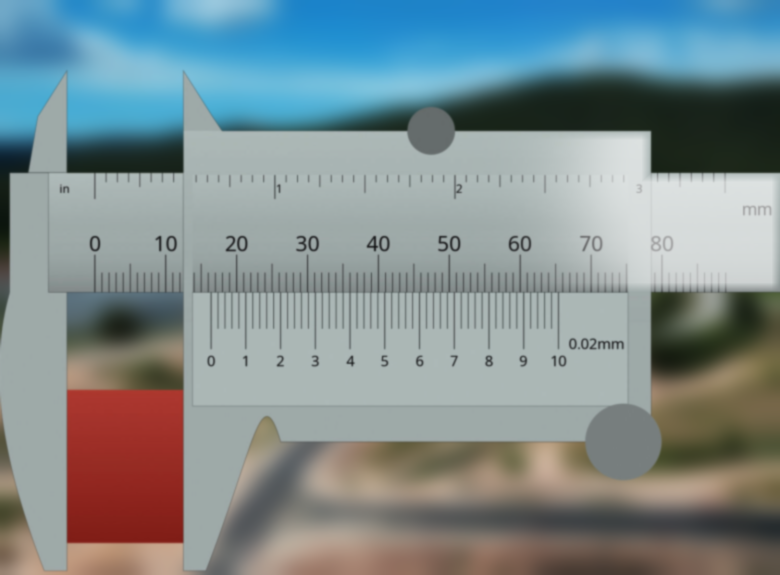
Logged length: 16.4 mm
